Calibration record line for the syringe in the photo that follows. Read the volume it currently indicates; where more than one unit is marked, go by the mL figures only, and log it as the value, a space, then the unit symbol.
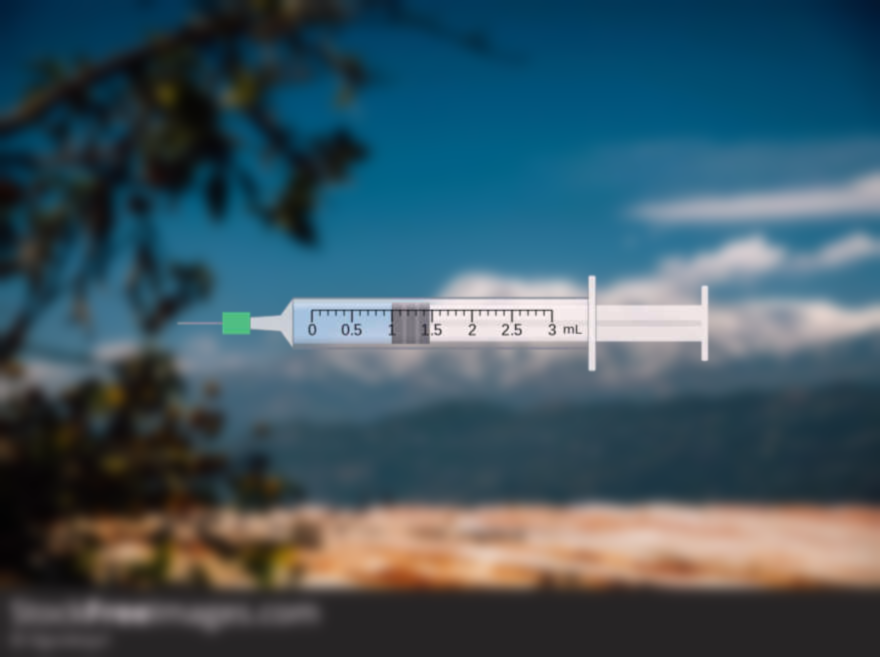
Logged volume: 1 mL
